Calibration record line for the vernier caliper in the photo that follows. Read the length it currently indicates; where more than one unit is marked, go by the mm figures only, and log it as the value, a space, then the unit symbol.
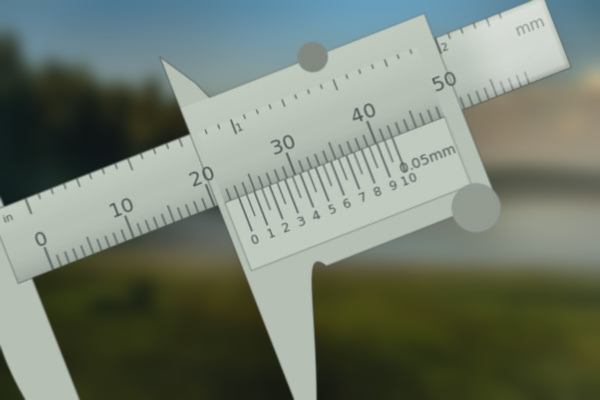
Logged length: 23.0 mm
